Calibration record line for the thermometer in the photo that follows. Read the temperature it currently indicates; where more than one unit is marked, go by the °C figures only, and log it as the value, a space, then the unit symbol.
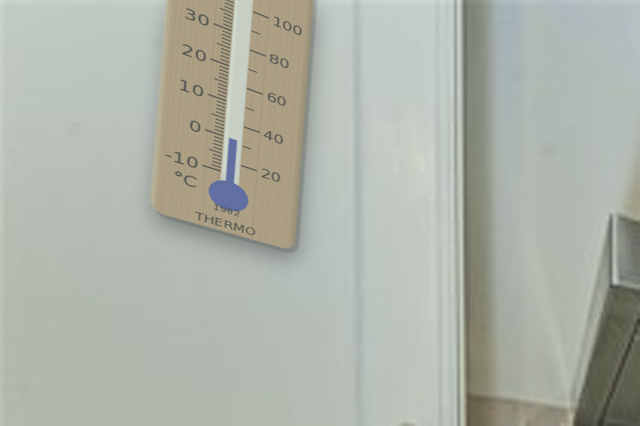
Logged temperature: 0 °C
